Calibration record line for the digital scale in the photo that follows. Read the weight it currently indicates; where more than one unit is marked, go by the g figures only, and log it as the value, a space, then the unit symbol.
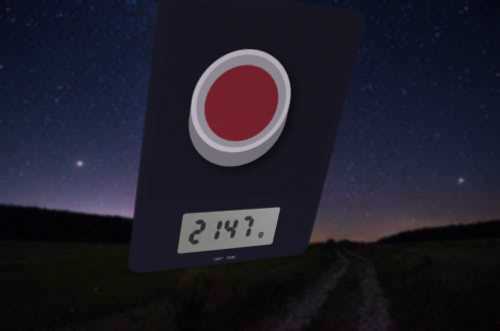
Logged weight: 2147 g
